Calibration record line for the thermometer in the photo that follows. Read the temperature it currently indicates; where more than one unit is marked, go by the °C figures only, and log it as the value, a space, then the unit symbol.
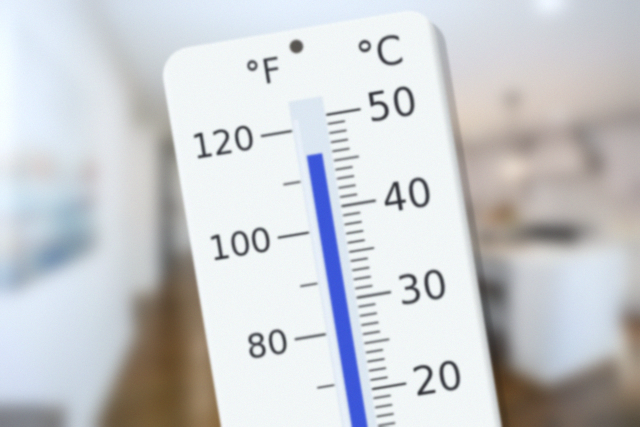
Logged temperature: 46 °C
